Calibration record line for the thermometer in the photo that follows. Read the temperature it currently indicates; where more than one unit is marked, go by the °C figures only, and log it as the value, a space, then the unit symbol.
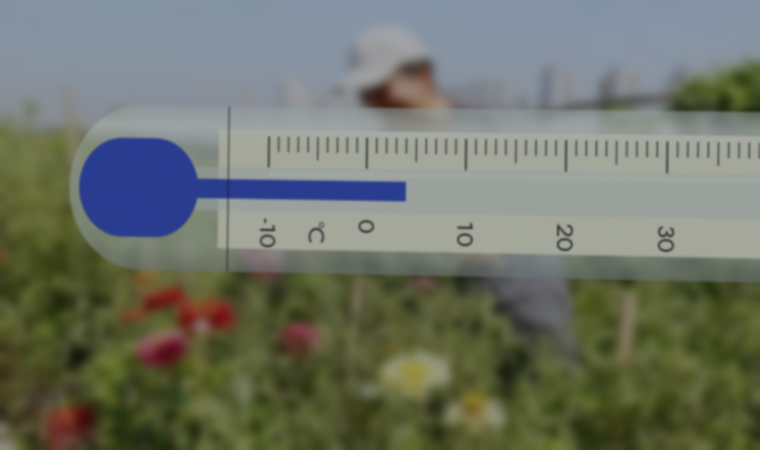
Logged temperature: 4 °C
